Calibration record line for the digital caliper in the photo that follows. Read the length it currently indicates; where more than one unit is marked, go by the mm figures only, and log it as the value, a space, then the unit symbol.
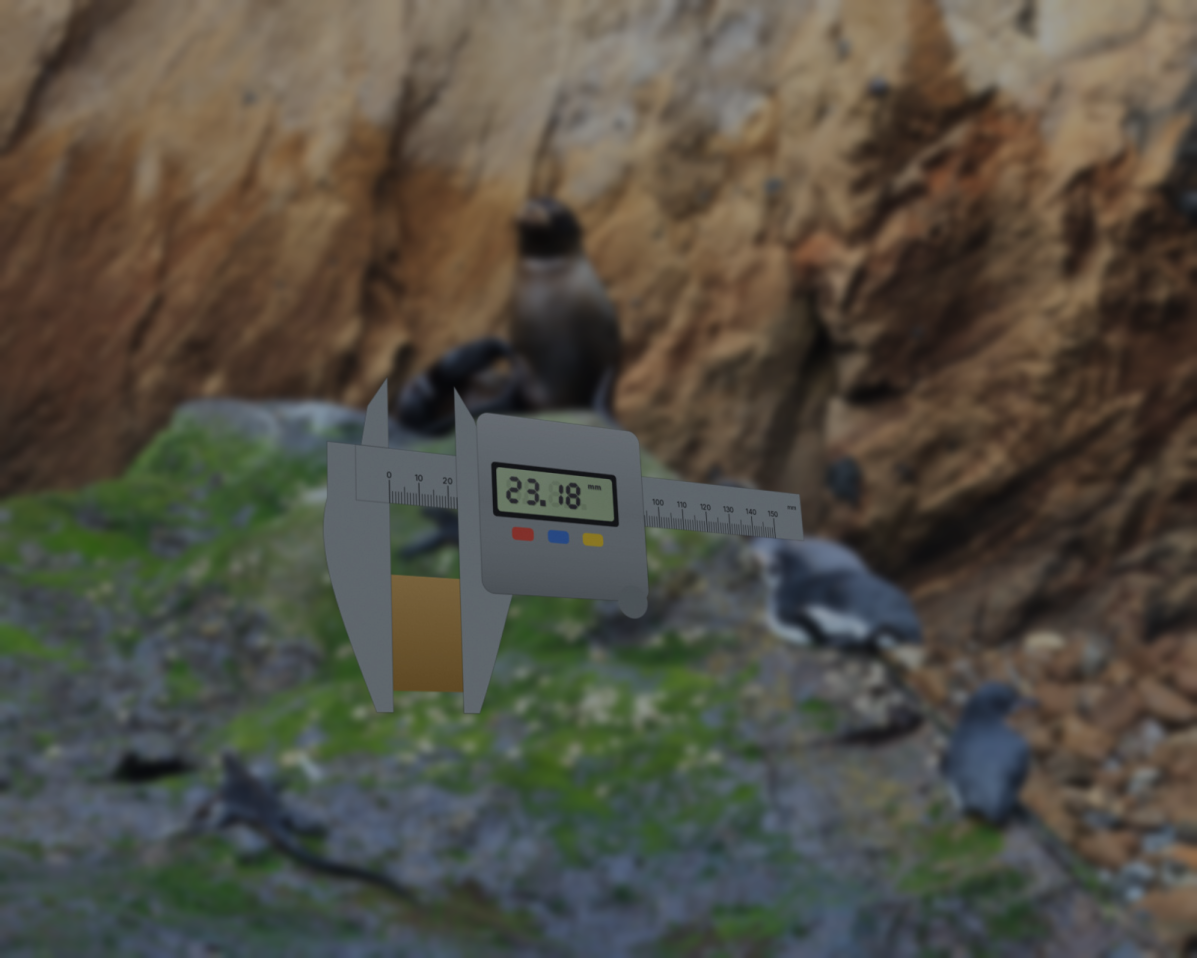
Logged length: 23.18 mm
